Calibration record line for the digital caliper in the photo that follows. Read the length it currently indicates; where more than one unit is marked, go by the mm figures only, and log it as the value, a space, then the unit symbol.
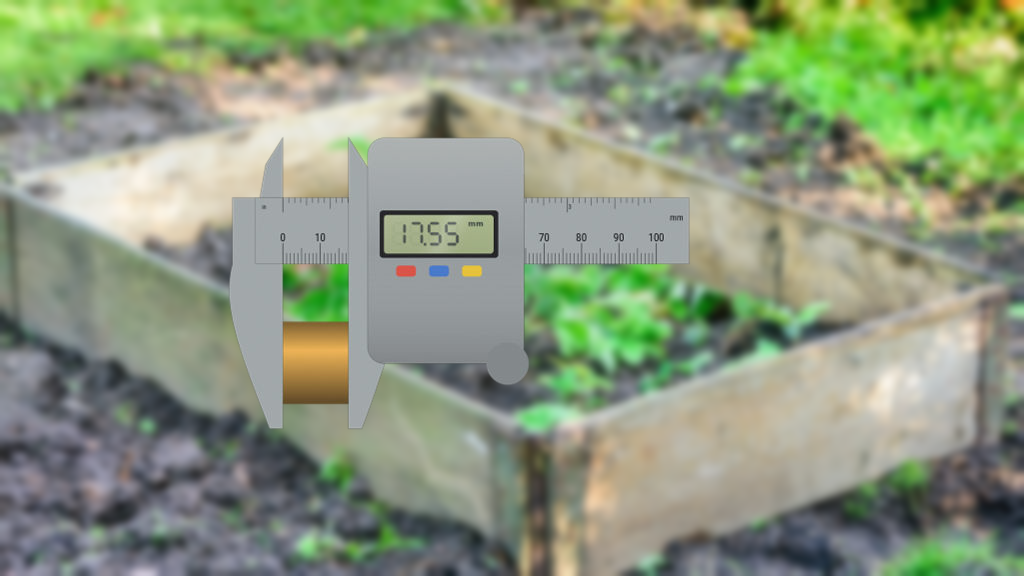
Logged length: 17.55 mm
